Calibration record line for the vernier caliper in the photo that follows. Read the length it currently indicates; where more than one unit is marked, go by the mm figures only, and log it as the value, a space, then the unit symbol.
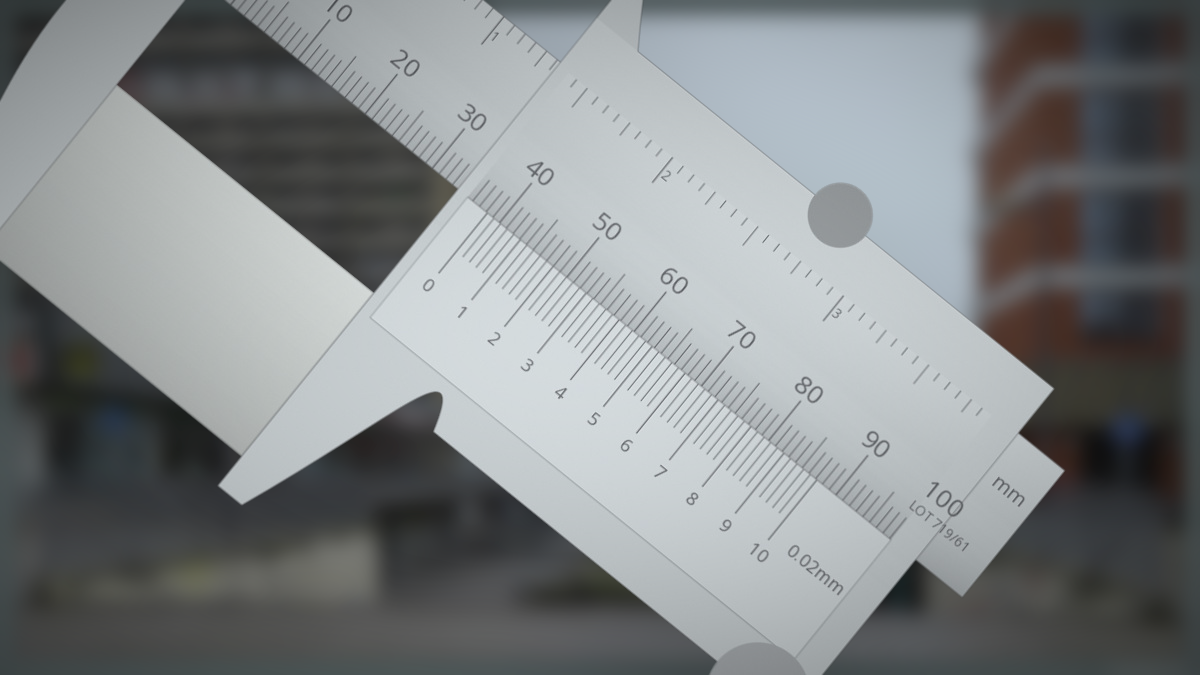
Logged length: 38.2 mm
